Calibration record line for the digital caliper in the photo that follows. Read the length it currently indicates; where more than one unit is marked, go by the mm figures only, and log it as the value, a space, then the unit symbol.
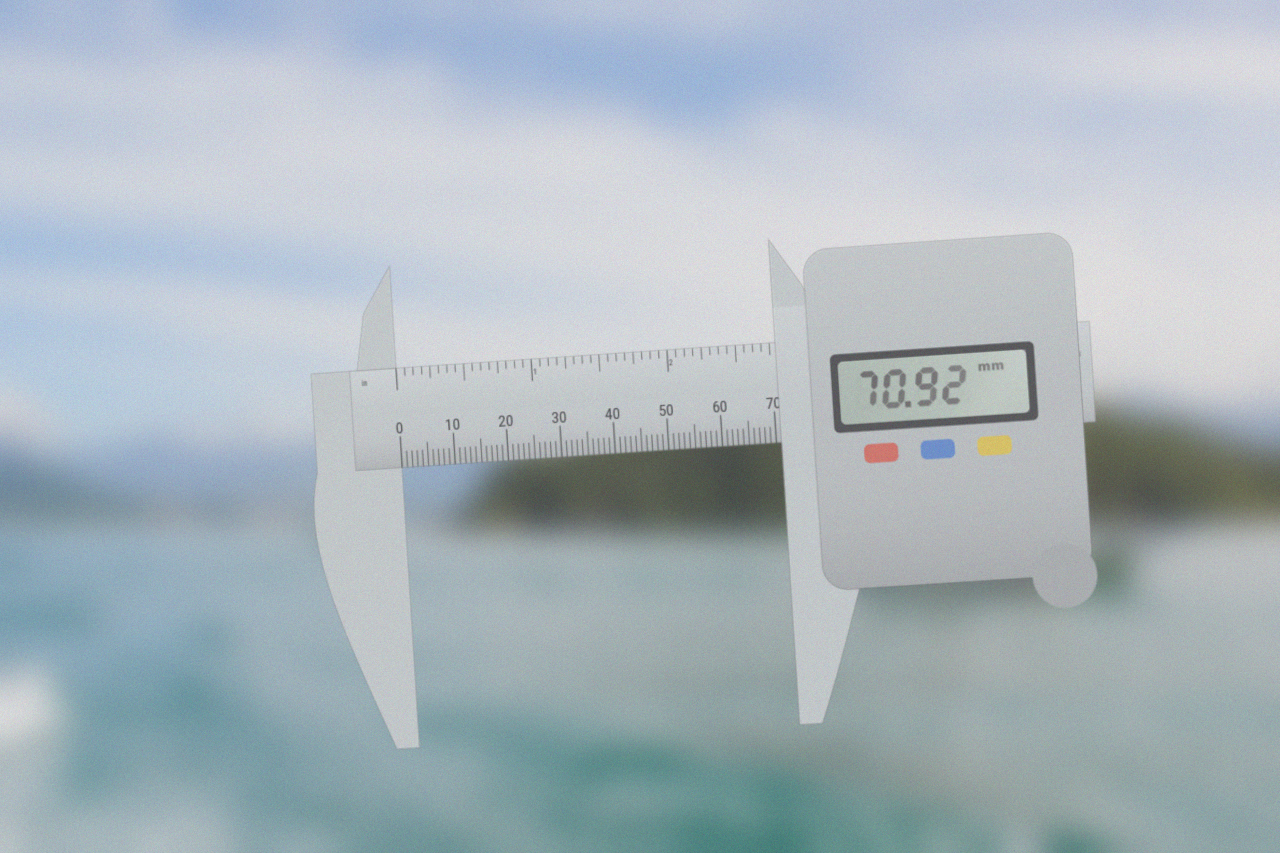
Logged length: 70.92 mm
